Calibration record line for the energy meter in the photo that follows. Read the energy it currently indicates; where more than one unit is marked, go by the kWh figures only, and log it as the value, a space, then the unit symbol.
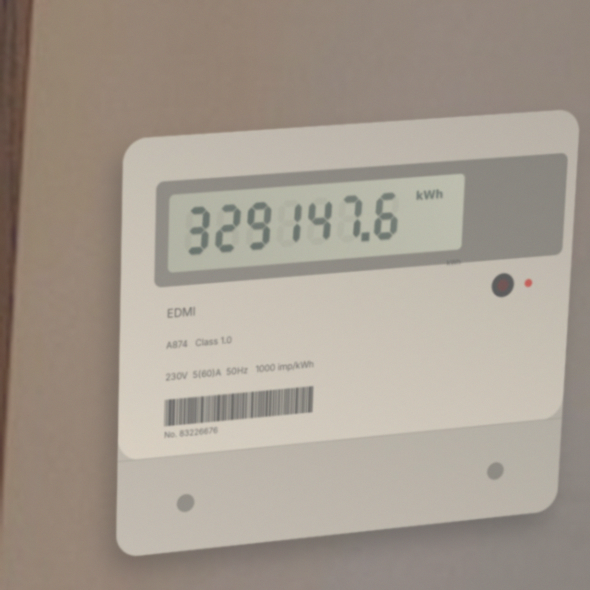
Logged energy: 329147.6 kWh
